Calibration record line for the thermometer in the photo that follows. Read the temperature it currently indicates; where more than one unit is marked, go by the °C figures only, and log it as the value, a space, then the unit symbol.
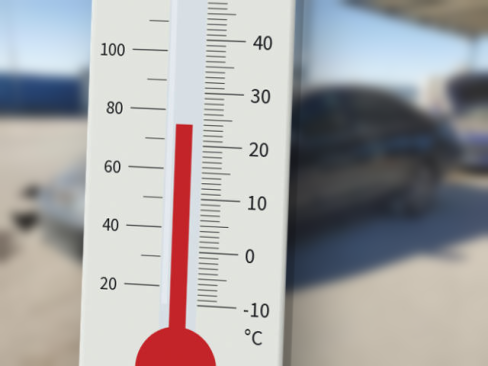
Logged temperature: 24 °C
